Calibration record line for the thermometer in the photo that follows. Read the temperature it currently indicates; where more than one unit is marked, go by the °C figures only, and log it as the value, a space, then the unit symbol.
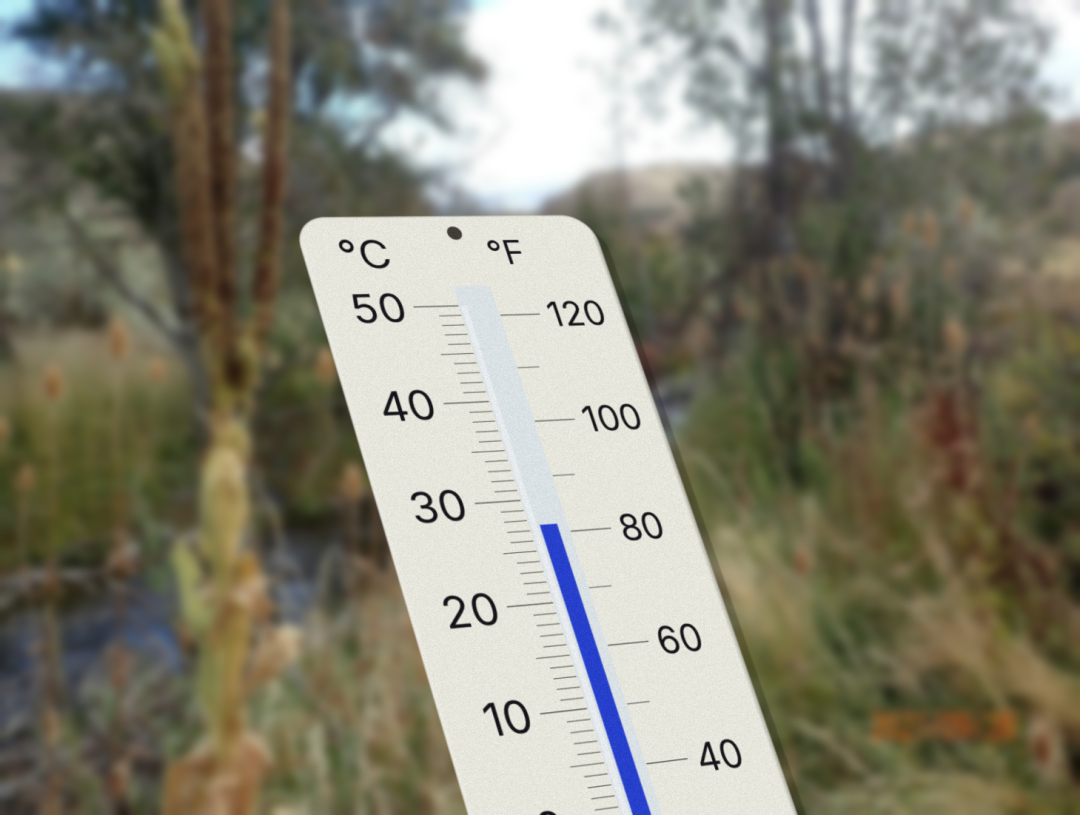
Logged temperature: 27.5 °C
